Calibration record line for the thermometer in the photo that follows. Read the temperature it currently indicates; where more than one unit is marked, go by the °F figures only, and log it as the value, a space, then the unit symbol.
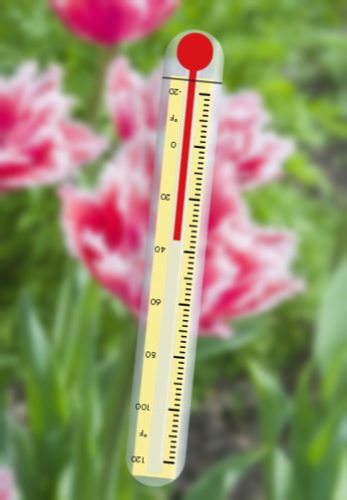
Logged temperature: 36 °F
